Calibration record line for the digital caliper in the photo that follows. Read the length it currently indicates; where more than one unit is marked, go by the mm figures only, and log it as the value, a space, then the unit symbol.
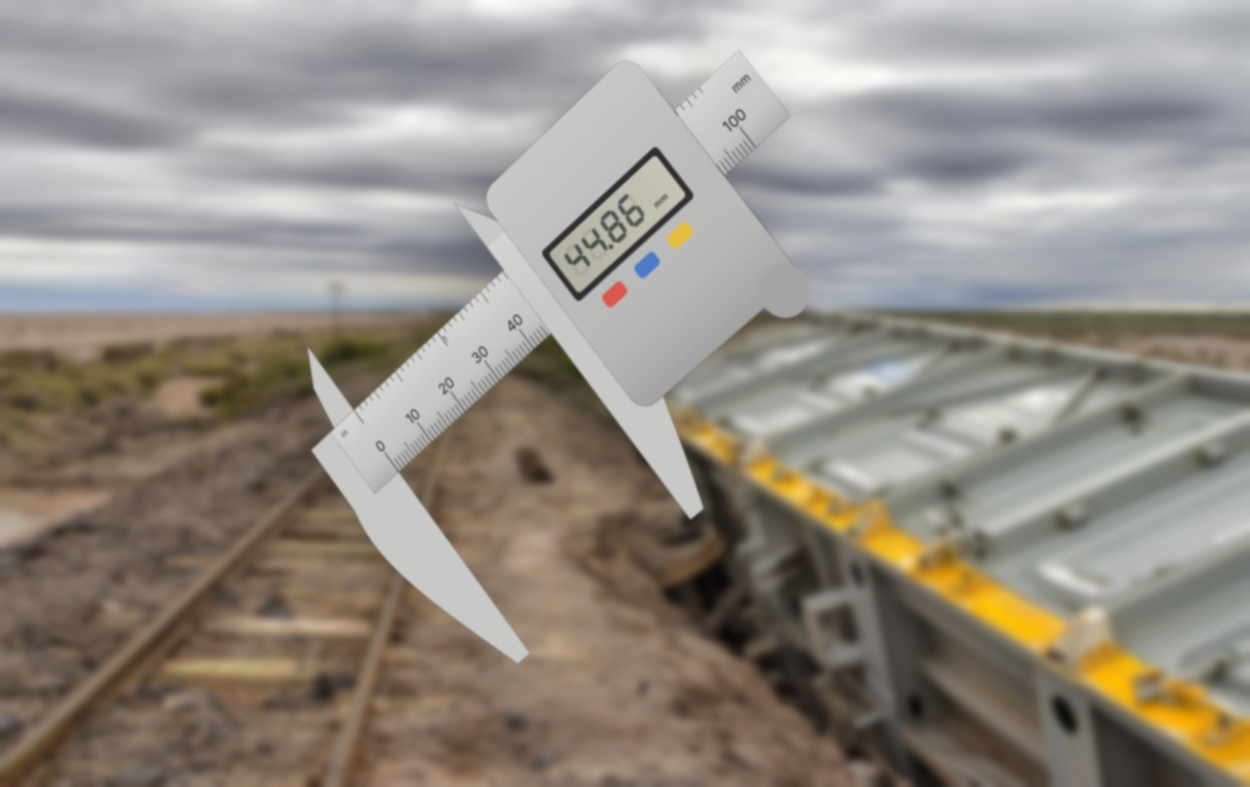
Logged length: 44.86 mm
